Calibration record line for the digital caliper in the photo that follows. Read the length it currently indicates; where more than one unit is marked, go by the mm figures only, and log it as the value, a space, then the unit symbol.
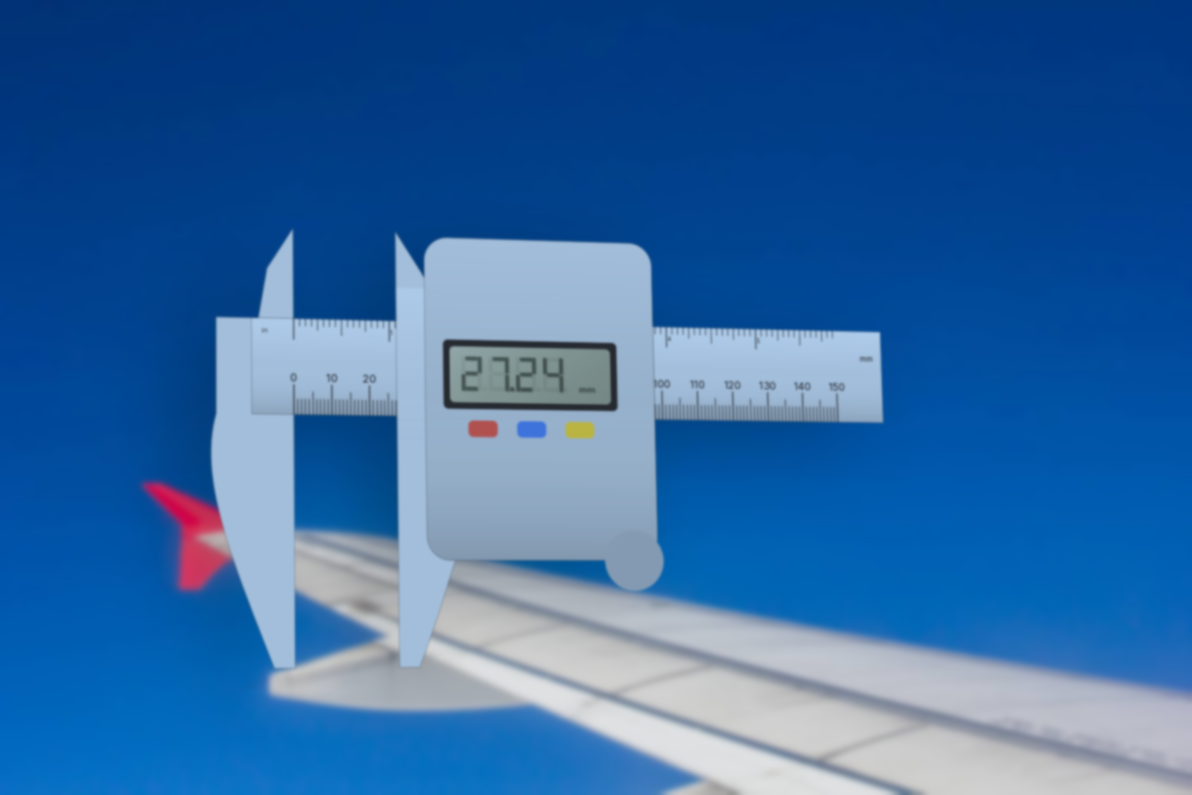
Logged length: 27.24 mm
